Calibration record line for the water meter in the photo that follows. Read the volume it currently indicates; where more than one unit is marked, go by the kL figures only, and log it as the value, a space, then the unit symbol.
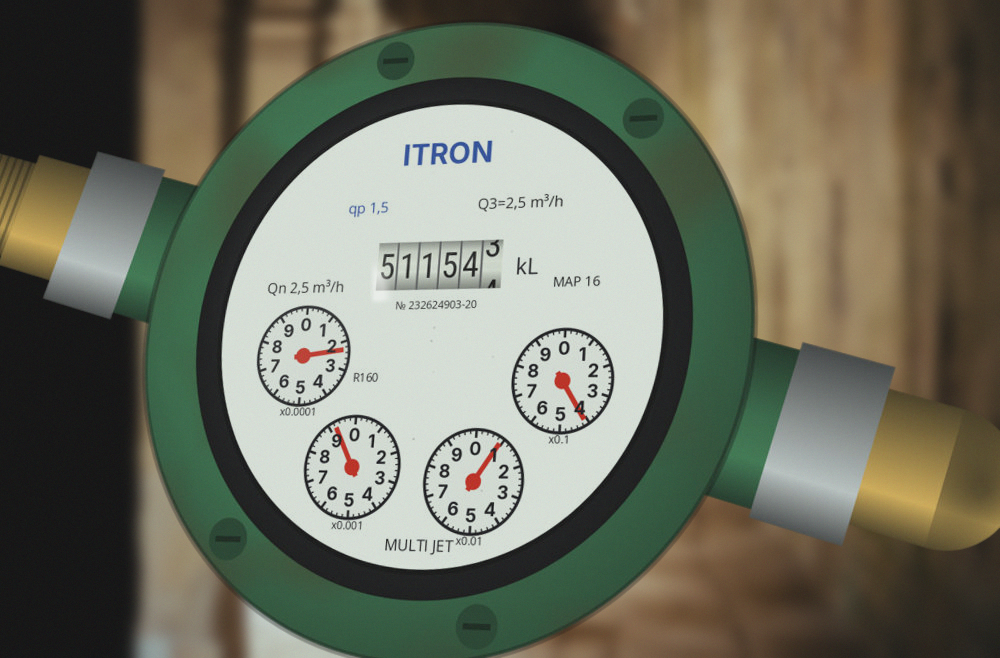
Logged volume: 511543.4092 kL
